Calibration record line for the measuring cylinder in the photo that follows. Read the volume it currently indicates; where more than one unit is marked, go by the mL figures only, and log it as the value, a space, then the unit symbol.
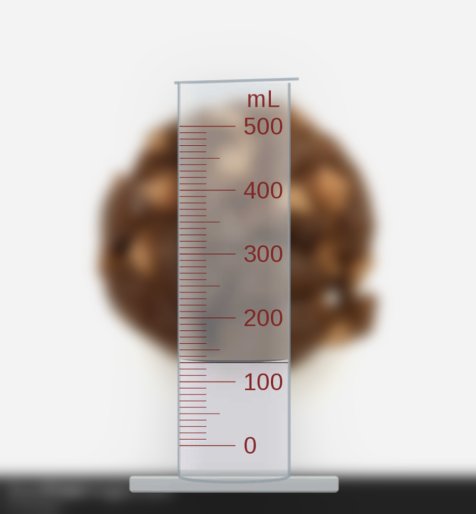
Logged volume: 130 mL
